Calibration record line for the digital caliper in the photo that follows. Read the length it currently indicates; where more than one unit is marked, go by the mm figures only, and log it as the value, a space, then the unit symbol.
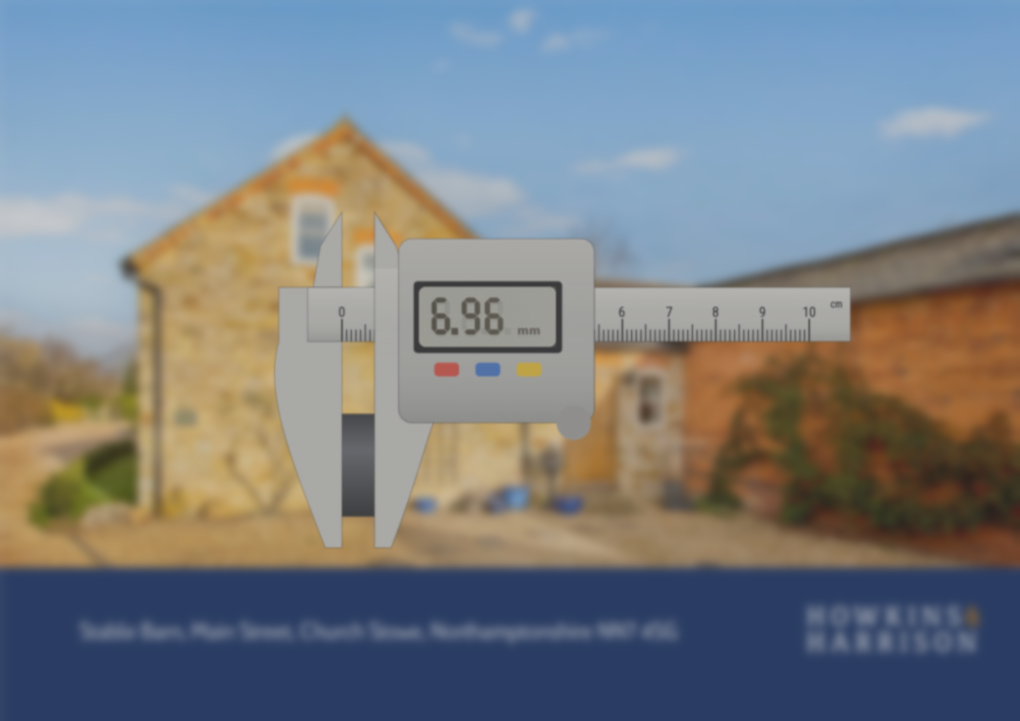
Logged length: 6.96 mm
